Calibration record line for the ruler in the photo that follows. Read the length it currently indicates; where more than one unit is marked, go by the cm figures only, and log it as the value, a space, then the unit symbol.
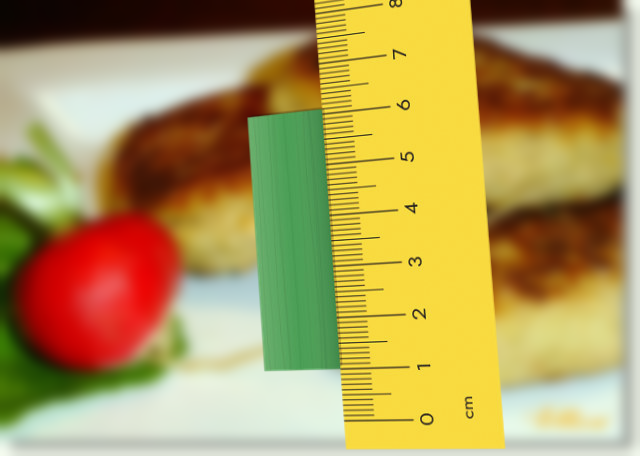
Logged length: 5.1 cm
